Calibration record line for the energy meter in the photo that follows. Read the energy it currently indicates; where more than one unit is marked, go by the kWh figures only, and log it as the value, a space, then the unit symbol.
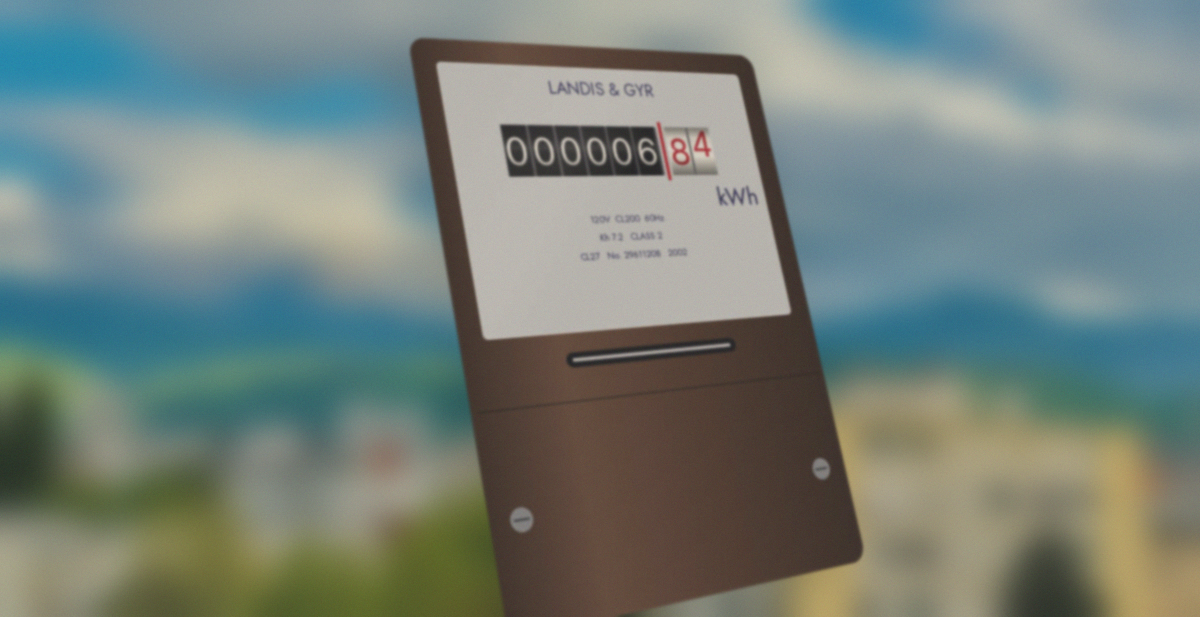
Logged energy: 6.84 kWh
